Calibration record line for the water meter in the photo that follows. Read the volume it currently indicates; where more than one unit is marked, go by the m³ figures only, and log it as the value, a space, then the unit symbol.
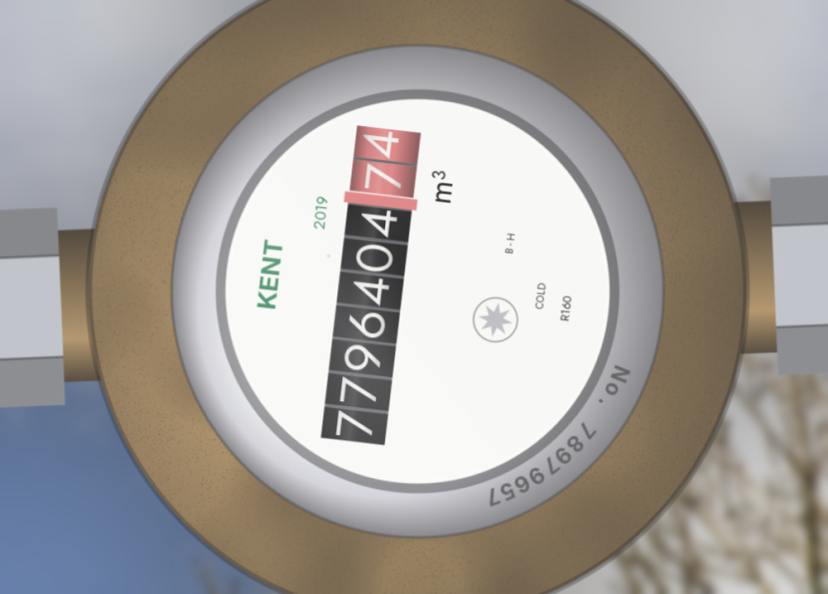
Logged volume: 7796404.74 m³
